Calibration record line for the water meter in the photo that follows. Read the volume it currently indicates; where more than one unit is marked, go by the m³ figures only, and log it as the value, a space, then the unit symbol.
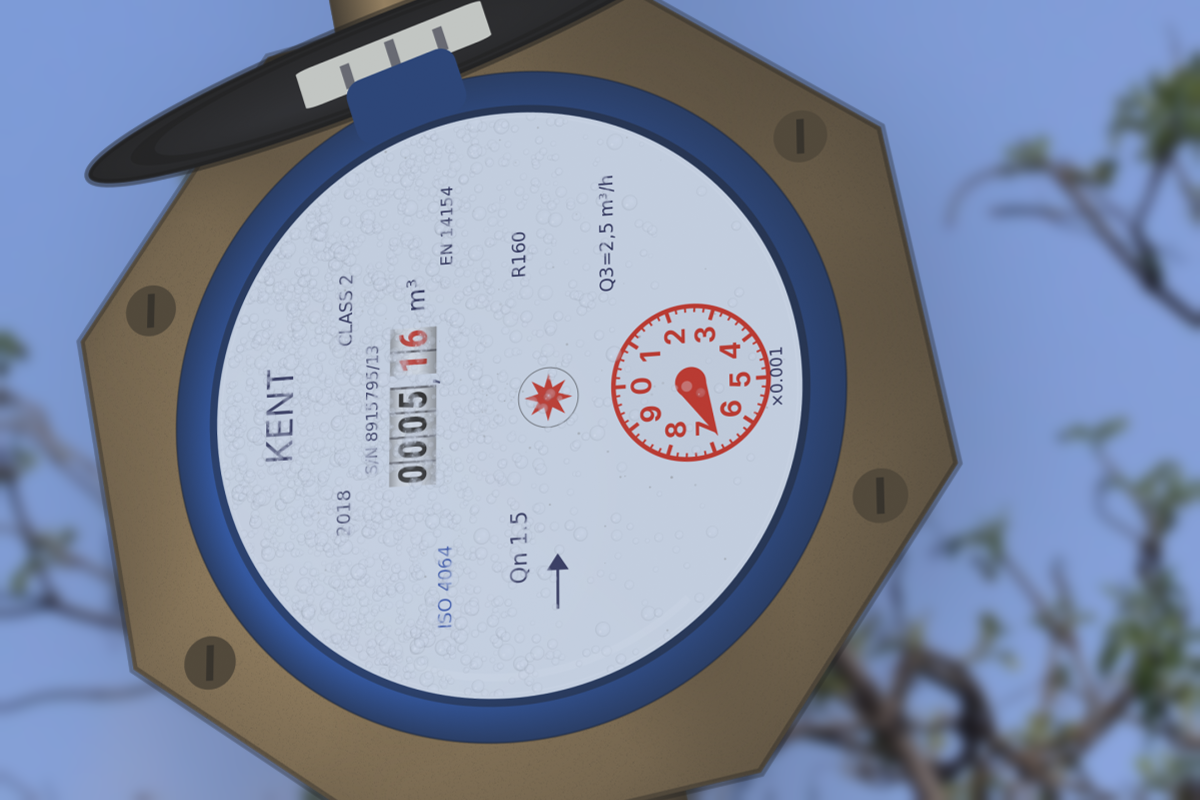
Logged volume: 5.166 m³
